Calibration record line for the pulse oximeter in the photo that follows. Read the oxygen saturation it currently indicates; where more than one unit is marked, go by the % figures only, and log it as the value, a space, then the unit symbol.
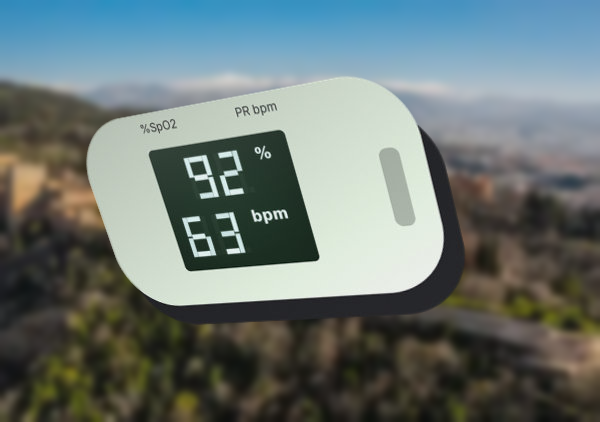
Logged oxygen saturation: 92 %
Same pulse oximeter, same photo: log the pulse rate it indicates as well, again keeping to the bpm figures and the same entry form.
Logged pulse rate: 63 bpm
